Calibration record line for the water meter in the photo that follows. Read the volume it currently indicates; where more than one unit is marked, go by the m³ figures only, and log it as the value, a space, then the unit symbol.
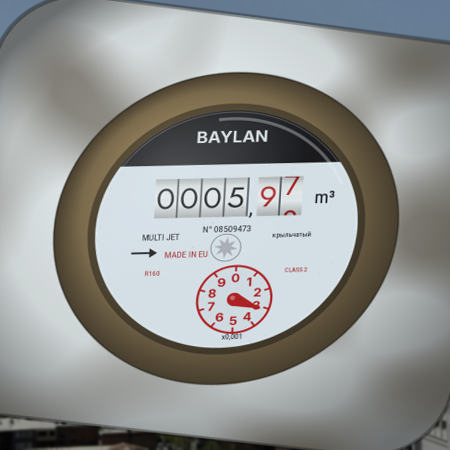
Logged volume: 5.973 m³
